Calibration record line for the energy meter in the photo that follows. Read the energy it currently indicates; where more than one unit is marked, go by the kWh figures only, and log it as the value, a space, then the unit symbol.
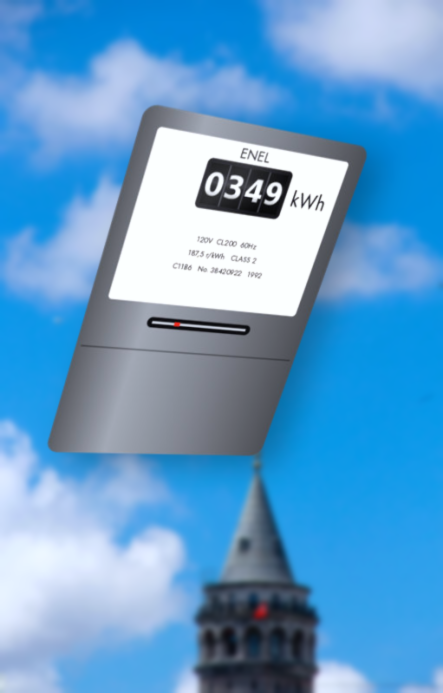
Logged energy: 349 kWh
